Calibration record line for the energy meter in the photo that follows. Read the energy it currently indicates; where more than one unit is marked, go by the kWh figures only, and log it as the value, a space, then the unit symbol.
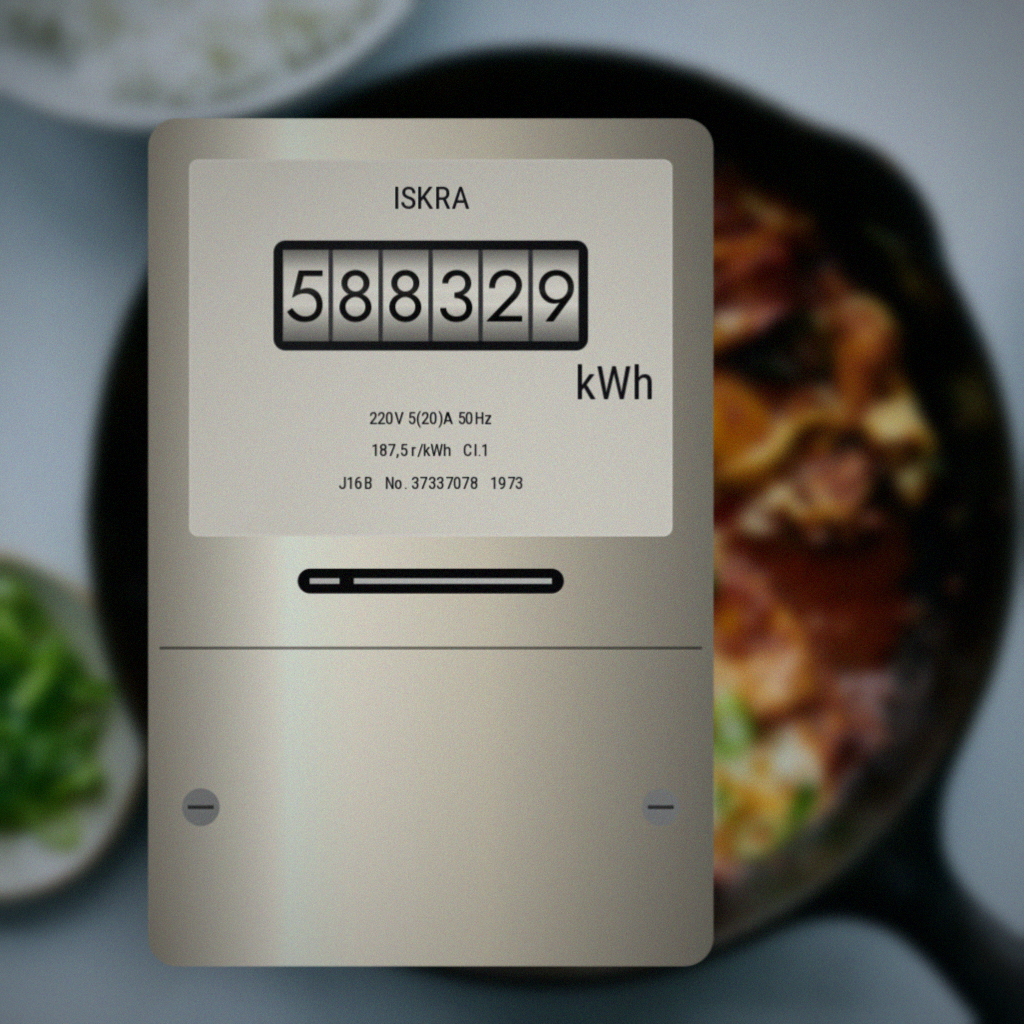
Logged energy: 588329 kWh
